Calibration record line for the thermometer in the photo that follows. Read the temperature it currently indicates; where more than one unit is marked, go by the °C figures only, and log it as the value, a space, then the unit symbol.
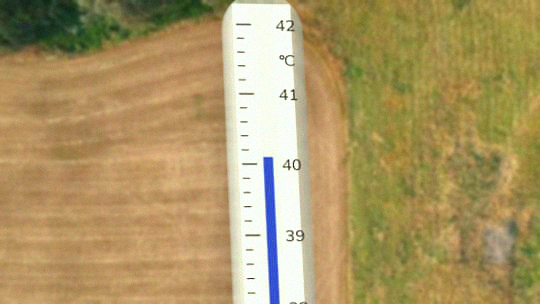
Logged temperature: 40.1 °C
